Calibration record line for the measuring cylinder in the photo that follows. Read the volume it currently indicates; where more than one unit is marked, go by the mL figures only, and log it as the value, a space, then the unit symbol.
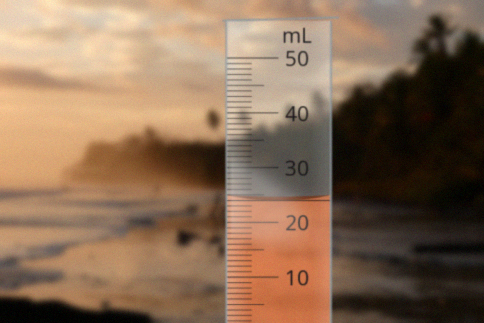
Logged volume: 24 mL
